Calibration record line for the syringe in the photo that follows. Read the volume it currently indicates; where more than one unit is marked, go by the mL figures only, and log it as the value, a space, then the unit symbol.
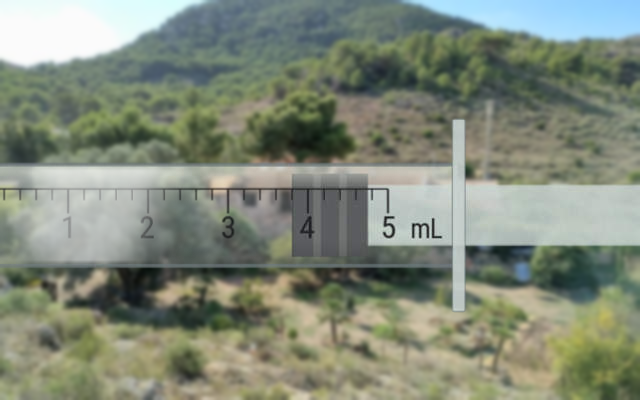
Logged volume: 3.8 mL
